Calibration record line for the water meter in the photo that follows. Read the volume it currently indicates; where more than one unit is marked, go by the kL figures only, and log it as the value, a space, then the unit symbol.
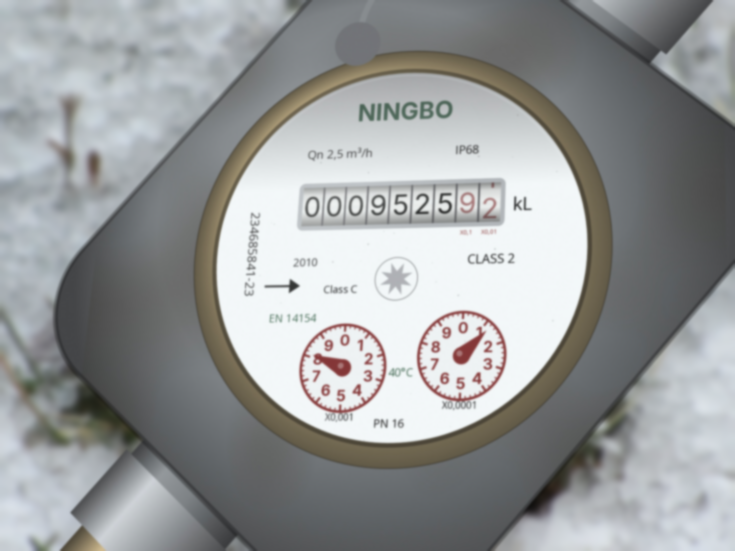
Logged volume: 9525.9181 kL
